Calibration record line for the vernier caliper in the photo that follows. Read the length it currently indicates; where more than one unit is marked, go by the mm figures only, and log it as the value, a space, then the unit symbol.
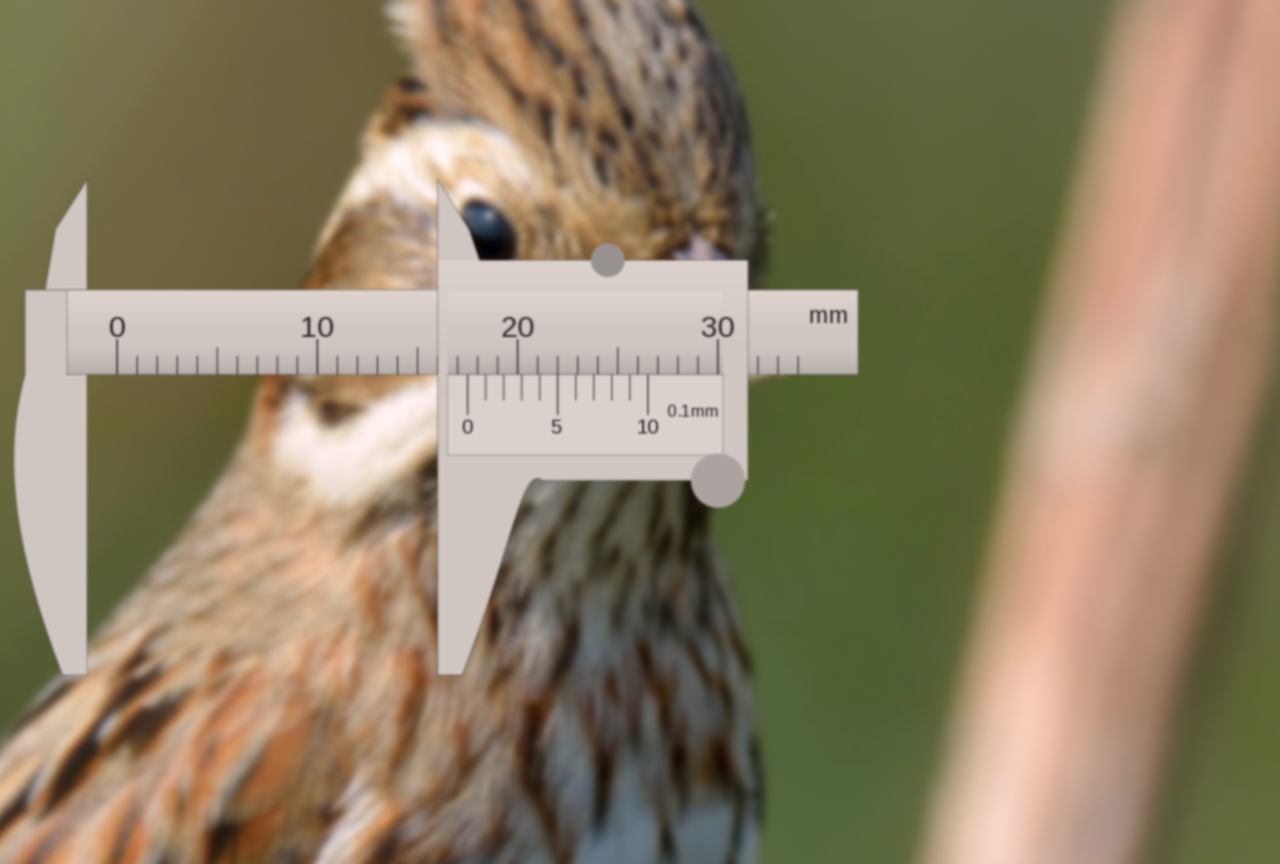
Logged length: 17.5 mm
